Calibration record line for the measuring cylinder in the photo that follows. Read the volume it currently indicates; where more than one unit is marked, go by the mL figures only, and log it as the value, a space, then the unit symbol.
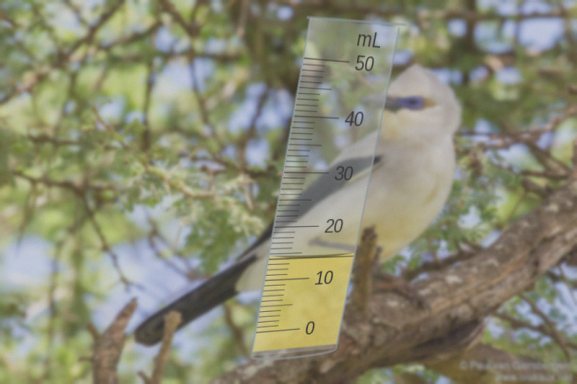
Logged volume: 14 mL
